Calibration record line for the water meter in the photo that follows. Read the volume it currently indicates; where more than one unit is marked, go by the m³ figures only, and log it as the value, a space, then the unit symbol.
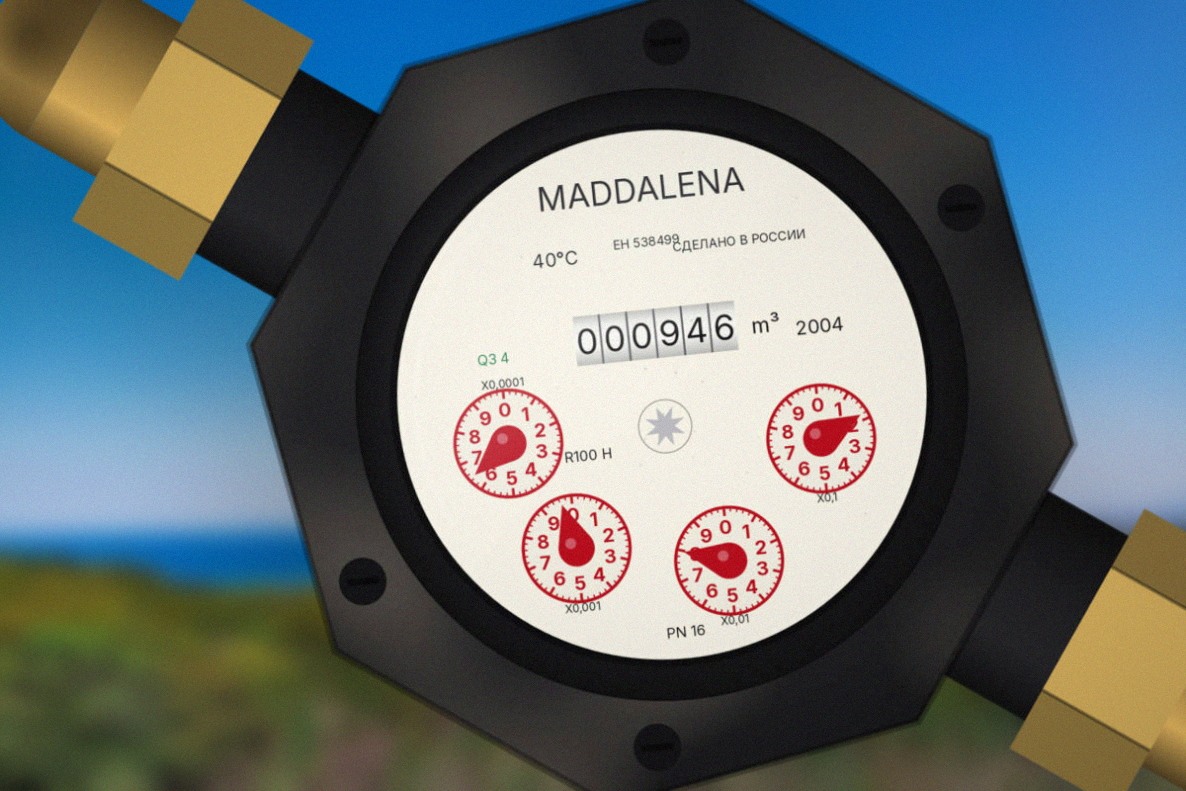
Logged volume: 946.1796 m³
